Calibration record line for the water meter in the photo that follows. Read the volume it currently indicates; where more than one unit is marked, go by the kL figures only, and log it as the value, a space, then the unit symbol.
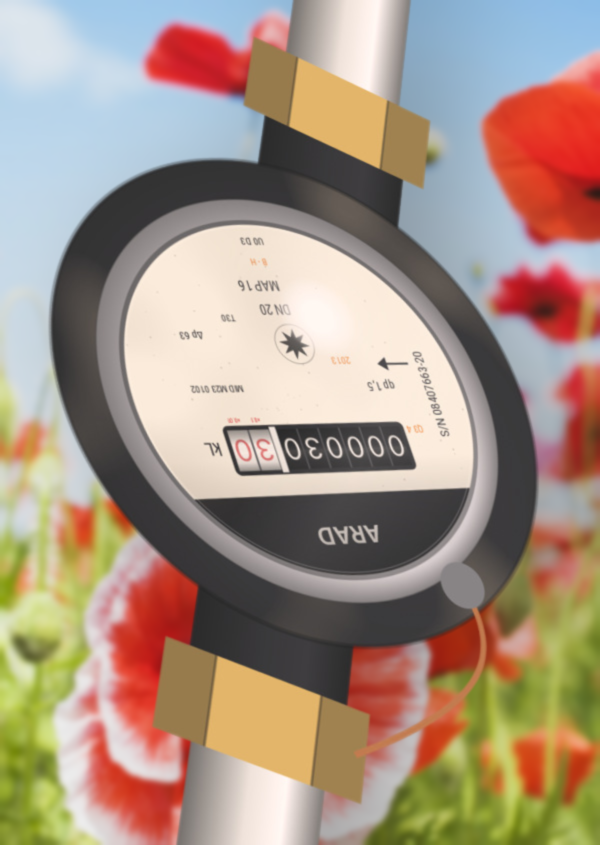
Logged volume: 30.30 kL
